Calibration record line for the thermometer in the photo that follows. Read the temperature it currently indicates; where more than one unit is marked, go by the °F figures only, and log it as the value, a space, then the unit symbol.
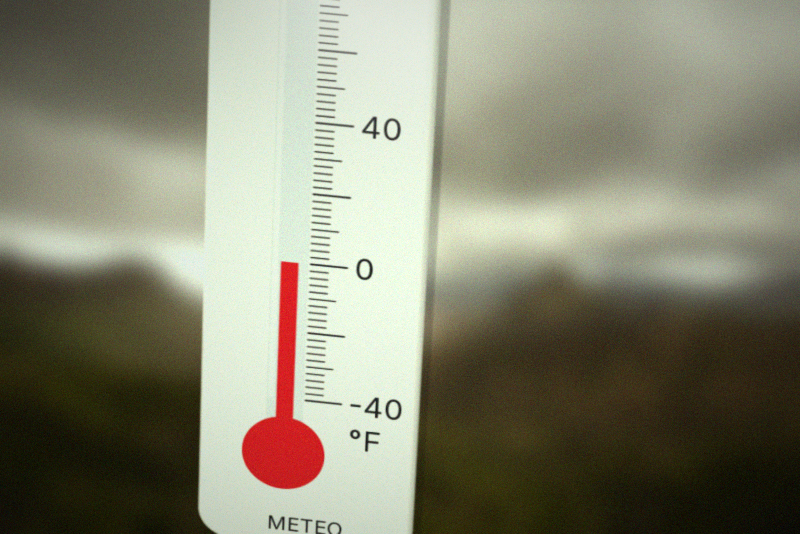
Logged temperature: 0 °F
